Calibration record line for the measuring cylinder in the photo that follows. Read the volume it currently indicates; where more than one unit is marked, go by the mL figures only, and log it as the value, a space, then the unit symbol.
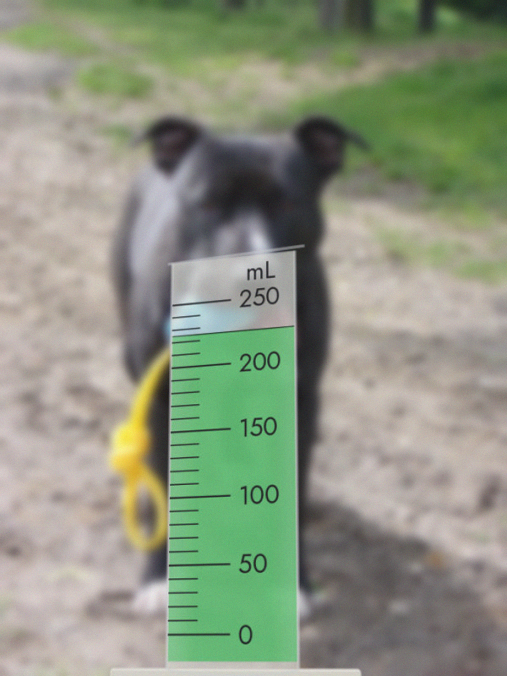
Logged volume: 225 mL
